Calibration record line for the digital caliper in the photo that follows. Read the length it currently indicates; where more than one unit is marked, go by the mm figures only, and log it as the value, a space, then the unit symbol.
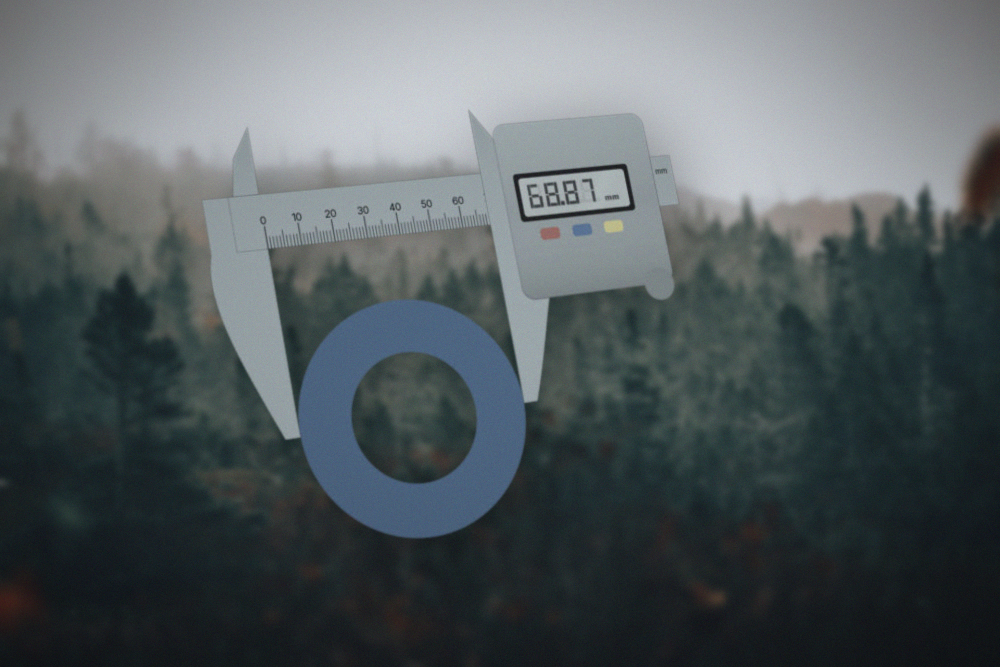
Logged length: 68.87 mm
